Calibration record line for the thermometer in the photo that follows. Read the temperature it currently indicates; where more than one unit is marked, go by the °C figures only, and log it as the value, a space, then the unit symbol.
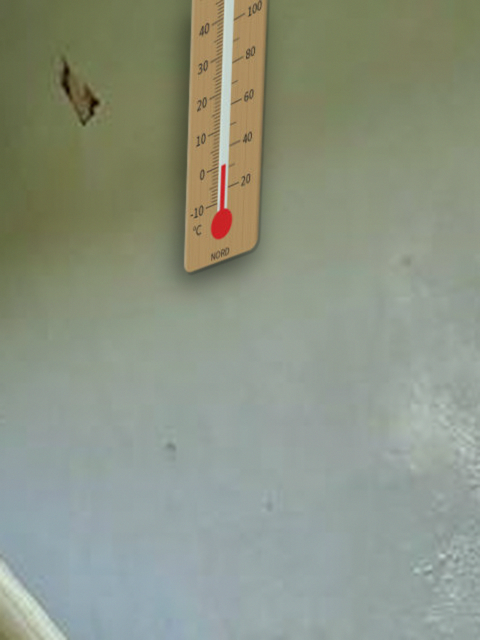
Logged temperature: 0 °C
